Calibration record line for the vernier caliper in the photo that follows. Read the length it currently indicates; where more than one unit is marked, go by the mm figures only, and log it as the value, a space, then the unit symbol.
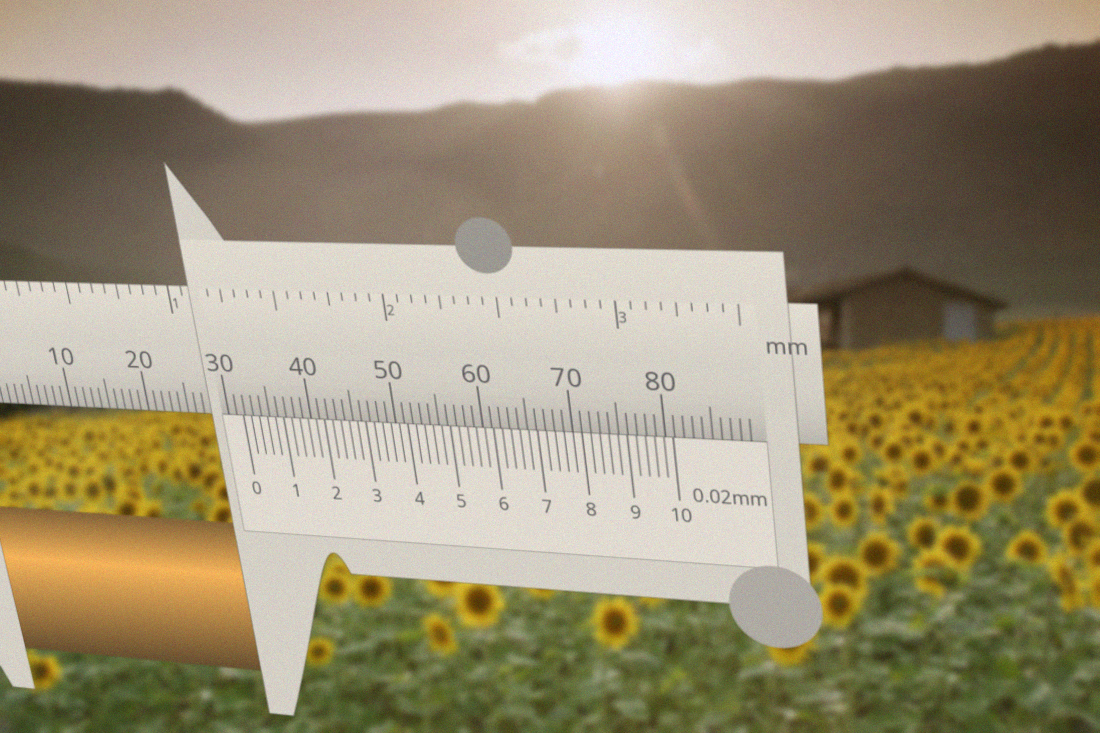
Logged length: 31.8 mm
